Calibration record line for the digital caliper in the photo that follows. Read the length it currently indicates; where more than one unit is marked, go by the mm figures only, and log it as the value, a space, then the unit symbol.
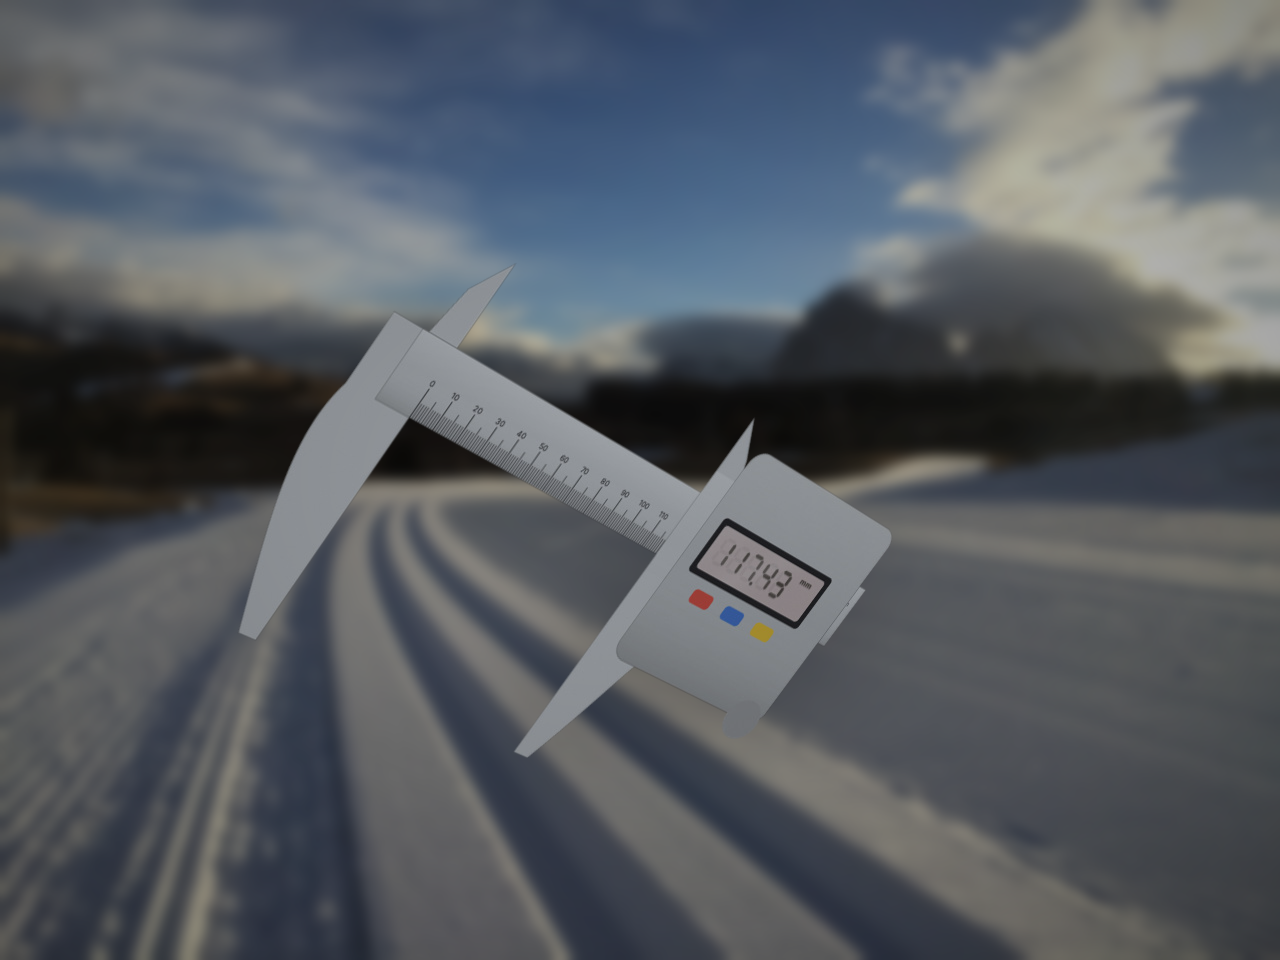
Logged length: 117.43 mm
